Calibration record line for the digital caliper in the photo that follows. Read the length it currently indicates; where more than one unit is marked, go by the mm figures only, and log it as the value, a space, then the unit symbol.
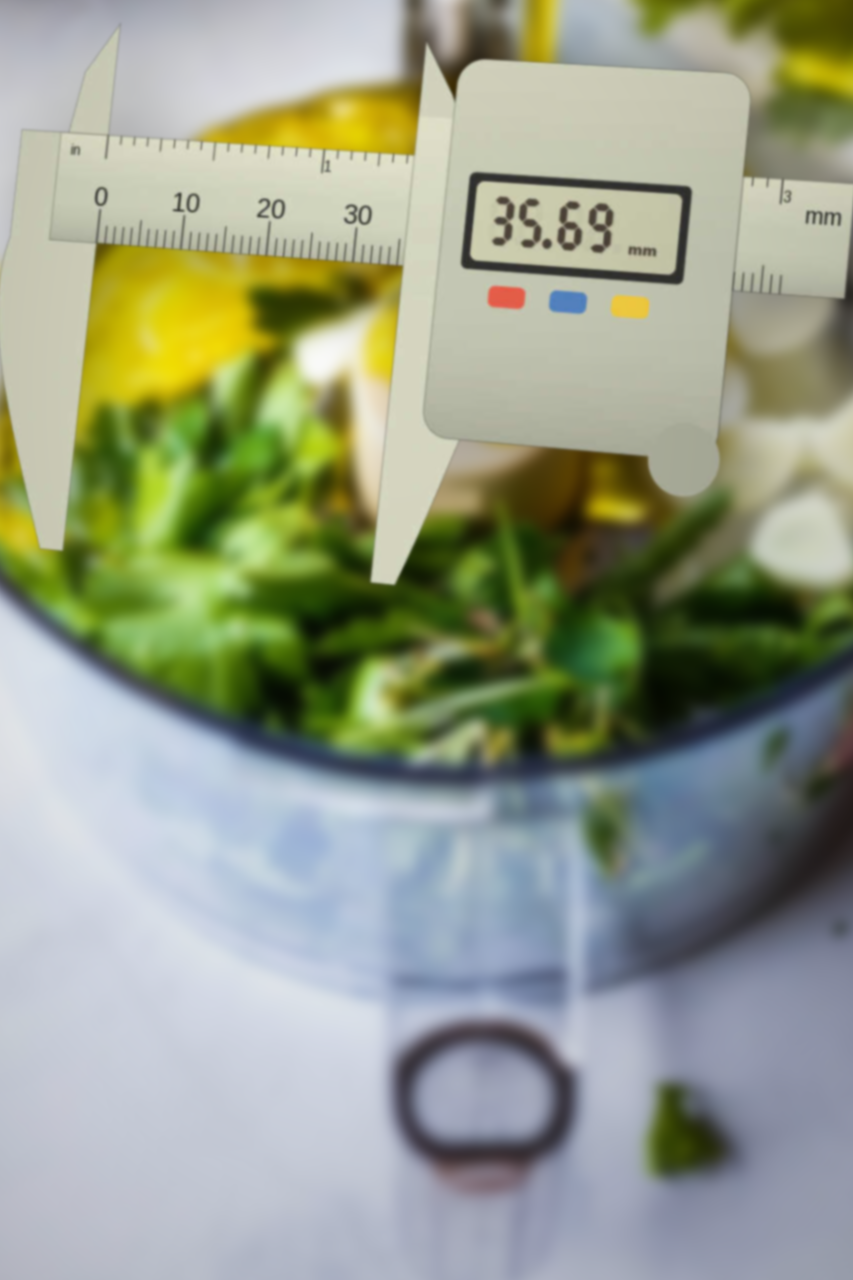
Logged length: 35.69 mm
